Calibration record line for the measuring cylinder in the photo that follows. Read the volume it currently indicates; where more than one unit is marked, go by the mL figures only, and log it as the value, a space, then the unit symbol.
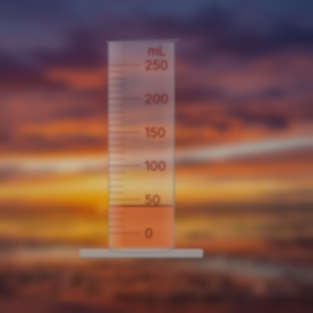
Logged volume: 40 mL
